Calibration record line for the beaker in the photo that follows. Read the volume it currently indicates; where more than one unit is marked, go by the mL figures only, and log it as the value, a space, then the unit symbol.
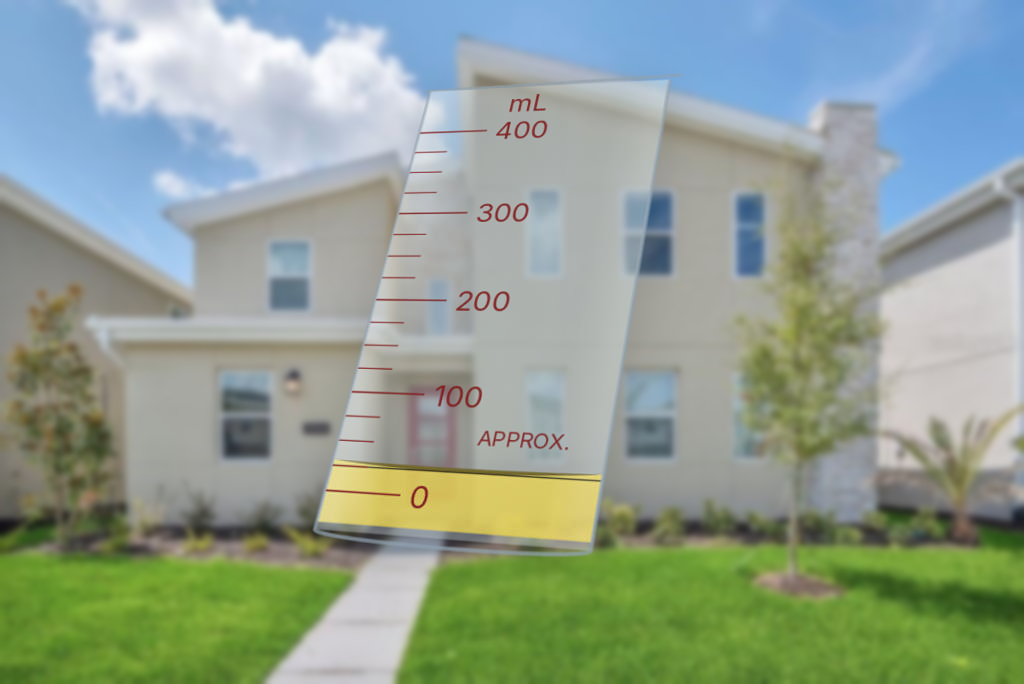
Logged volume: 25 mL
